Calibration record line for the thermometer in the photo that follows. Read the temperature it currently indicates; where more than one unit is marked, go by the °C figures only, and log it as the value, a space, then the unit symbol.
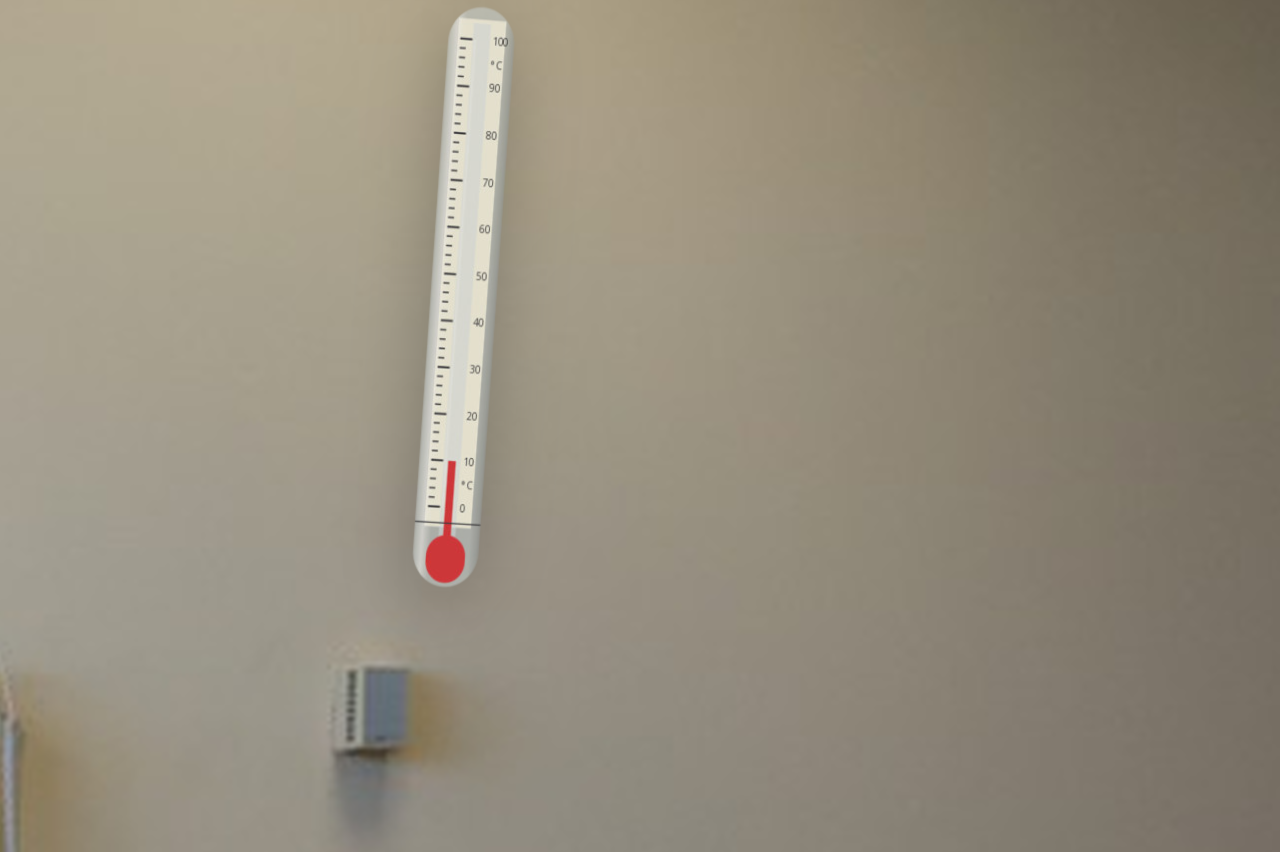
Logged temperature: 10 °C
